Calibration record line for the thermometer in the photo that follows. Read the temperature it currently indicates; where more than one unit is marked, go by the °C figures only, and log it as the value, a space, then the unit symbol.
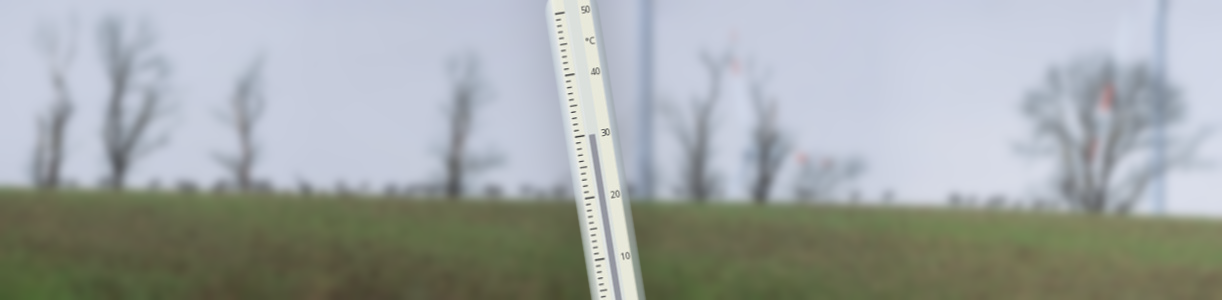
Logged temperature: 30 °C
